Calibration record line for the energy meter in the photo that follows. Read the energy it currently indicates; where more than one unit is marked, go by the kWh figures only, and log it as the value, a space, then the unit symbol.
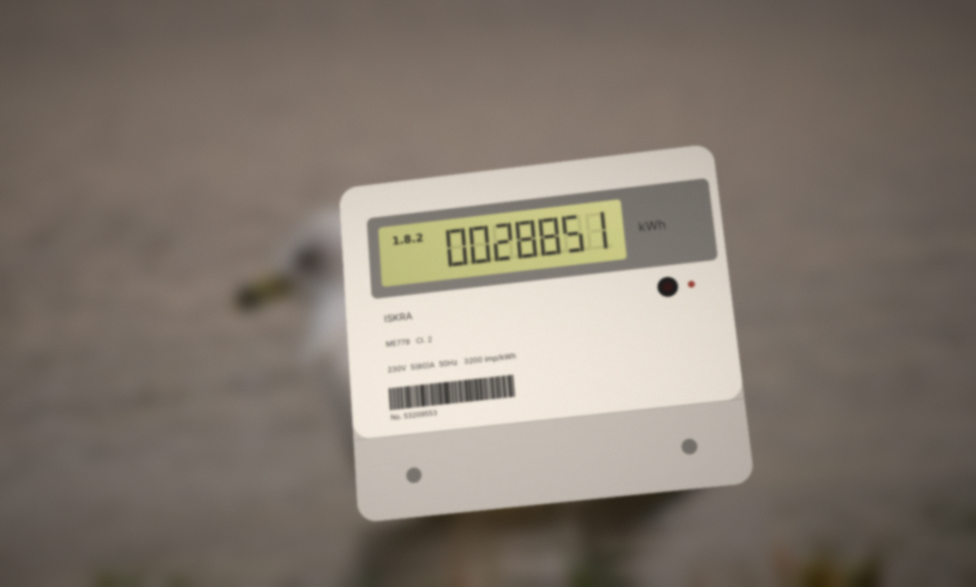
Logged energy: 28851 kWh
